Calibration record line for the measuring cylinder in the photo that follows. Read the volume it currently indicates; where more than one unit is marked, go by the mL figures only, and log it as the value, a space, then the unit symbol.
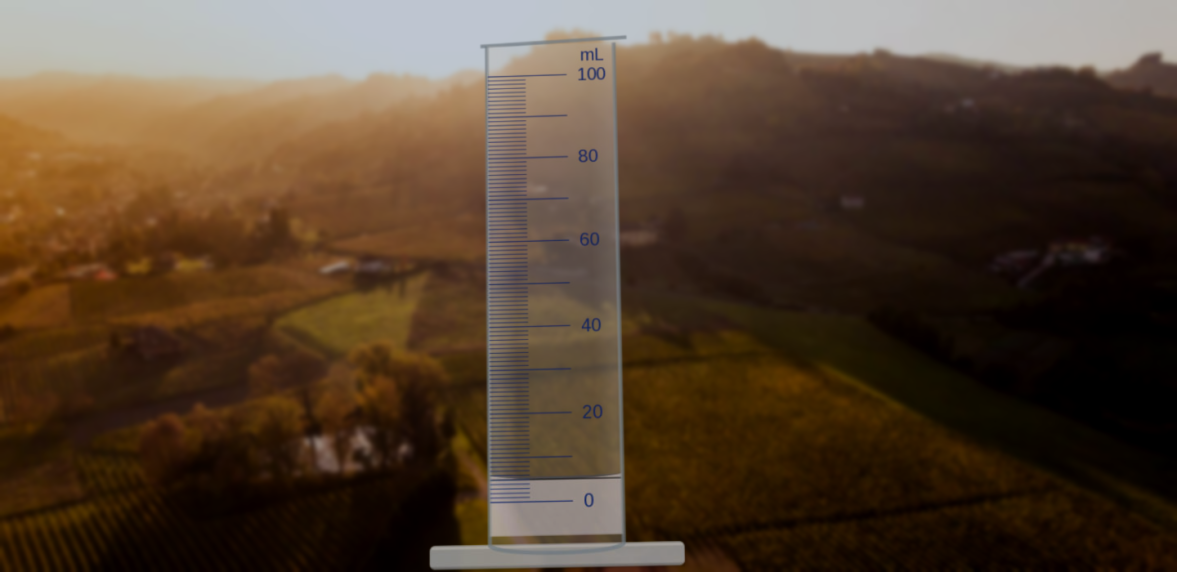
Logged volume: 5 mL
